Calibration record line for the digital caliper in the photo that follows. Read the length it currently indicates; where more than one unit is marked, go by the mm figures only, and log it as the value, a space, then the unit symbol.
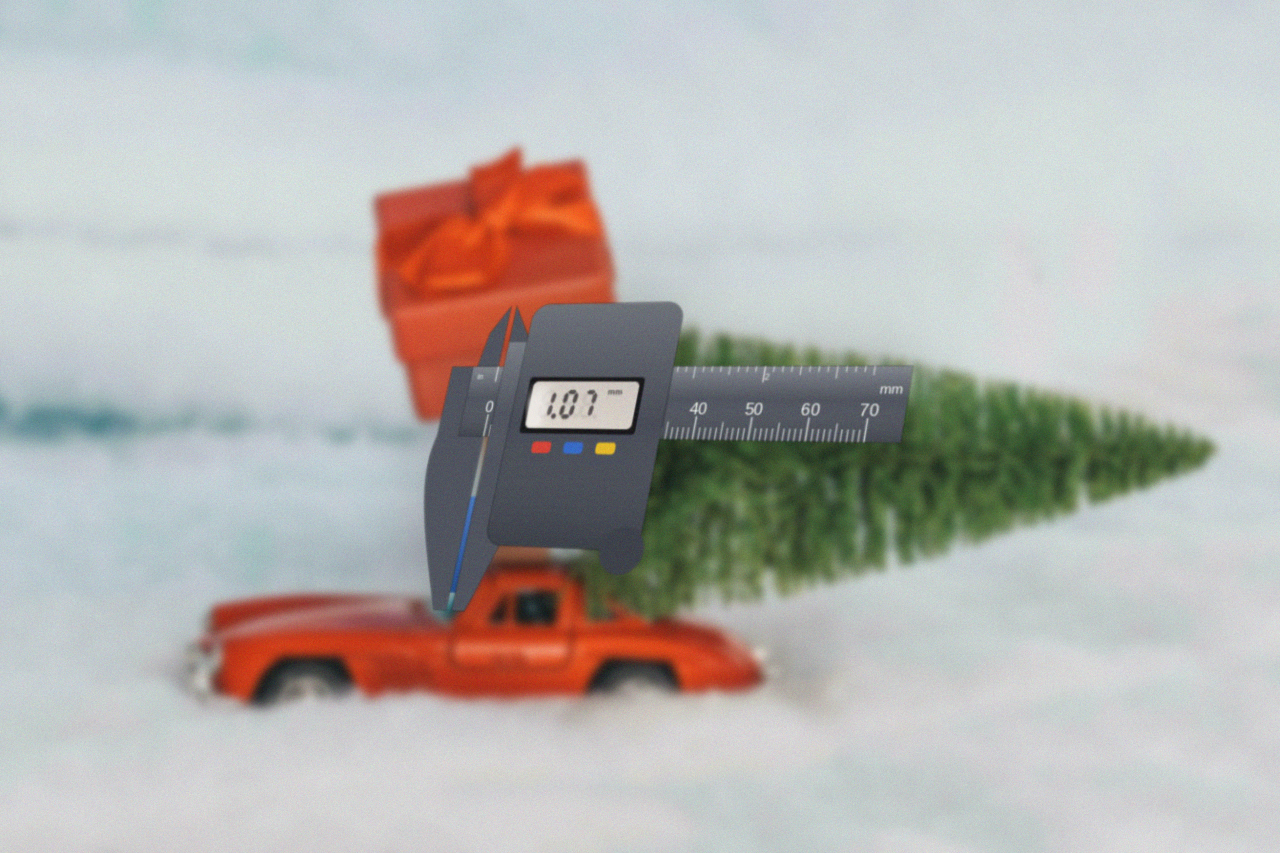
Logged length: 1.07 mm
